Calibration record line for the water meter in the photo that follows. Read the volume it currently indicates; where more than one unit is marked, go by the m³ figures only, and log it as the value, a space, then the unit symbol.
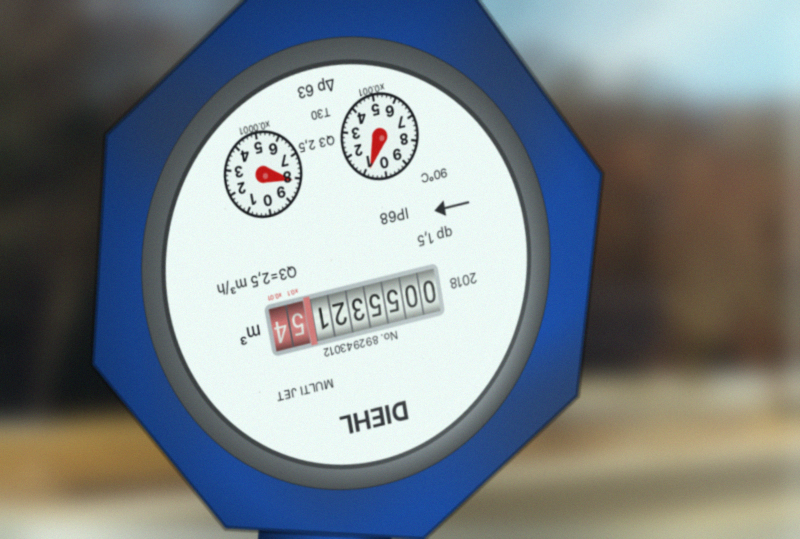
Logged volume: 55321.5408 m³
